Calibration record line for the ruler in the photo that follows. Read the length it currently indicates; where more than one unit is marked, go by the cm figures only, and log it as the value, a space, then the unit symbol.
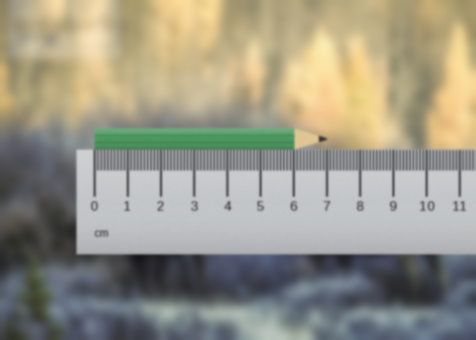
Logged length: 7 cm
